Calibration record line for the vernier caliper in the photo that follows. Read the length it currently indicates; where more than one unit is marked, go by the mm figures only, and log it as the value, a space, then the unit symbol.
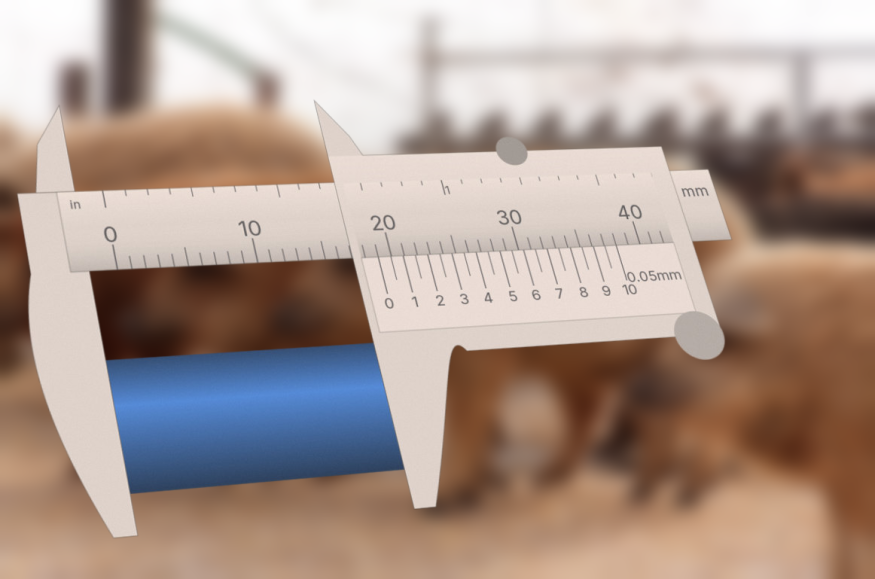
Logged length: 19.0 mm
